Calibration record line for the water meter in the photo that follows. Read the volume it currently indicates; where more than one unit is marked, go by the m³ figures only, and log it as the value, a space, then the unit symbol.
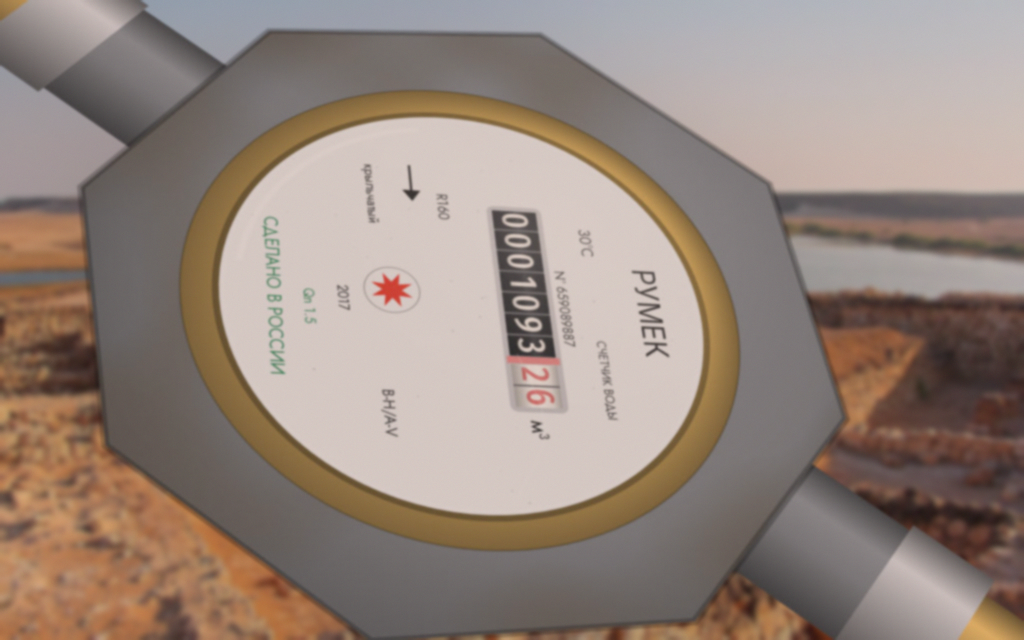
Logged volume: 1093.26 m³
